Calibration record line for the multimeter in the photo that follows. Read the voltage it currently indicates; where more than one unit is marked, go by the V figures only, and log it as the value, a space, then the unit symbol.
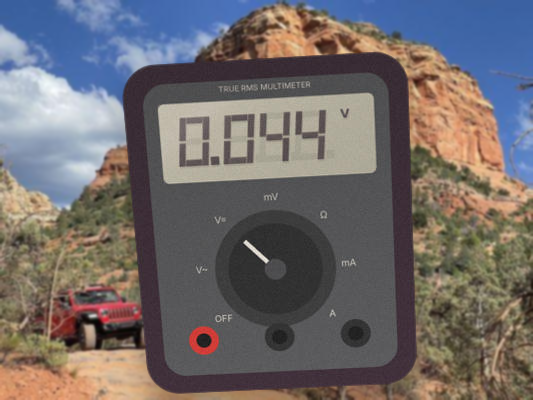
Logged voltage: 0.044 V
